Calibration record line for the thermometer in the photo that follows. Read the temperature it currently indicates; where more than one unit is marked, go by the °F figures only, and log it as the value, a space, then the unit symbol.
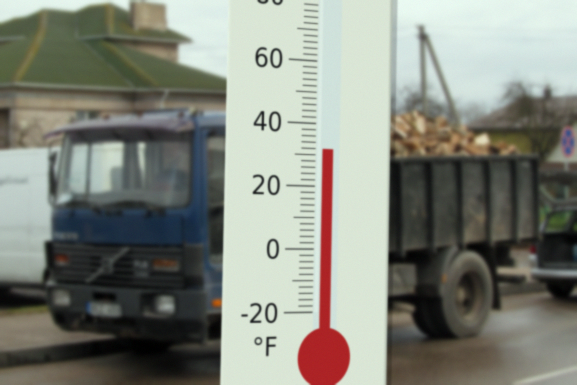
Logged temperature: 32 °F
